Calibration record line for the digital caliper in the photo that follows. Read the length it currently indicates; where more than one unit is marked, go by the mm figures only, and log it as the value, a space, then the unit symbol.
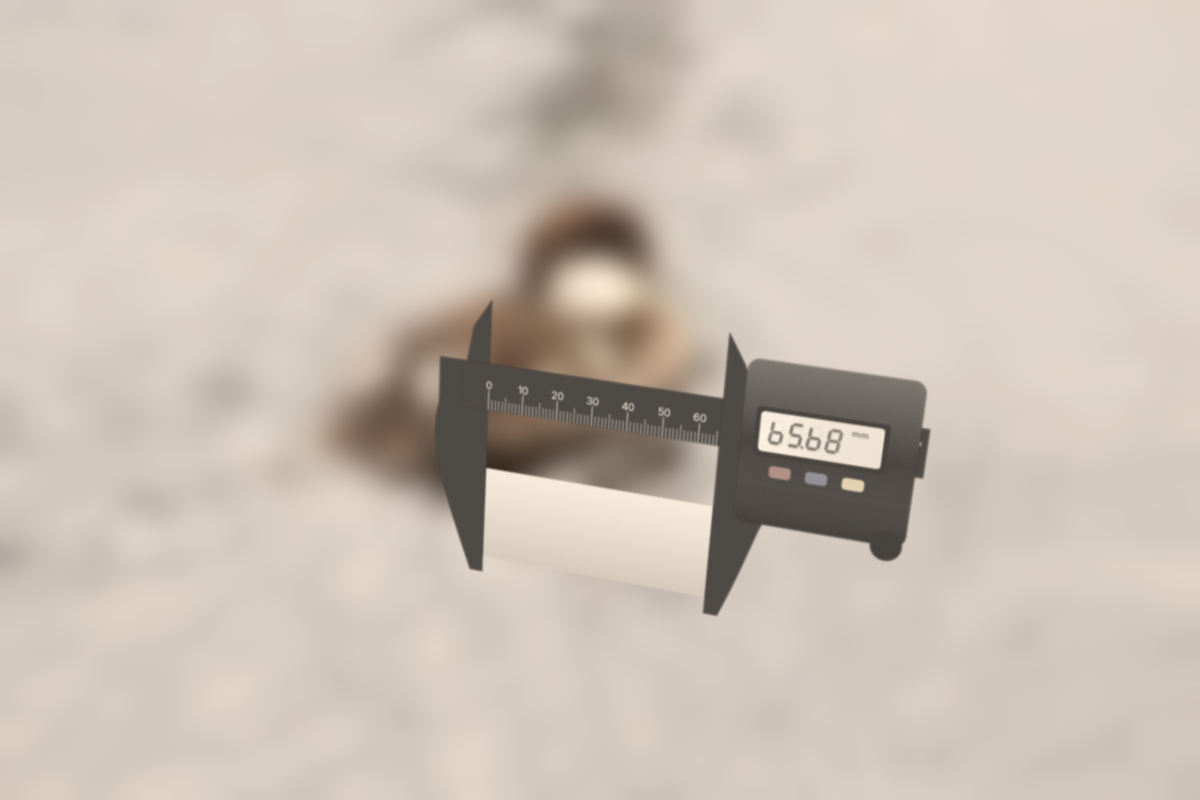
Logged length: 65.68 mm
